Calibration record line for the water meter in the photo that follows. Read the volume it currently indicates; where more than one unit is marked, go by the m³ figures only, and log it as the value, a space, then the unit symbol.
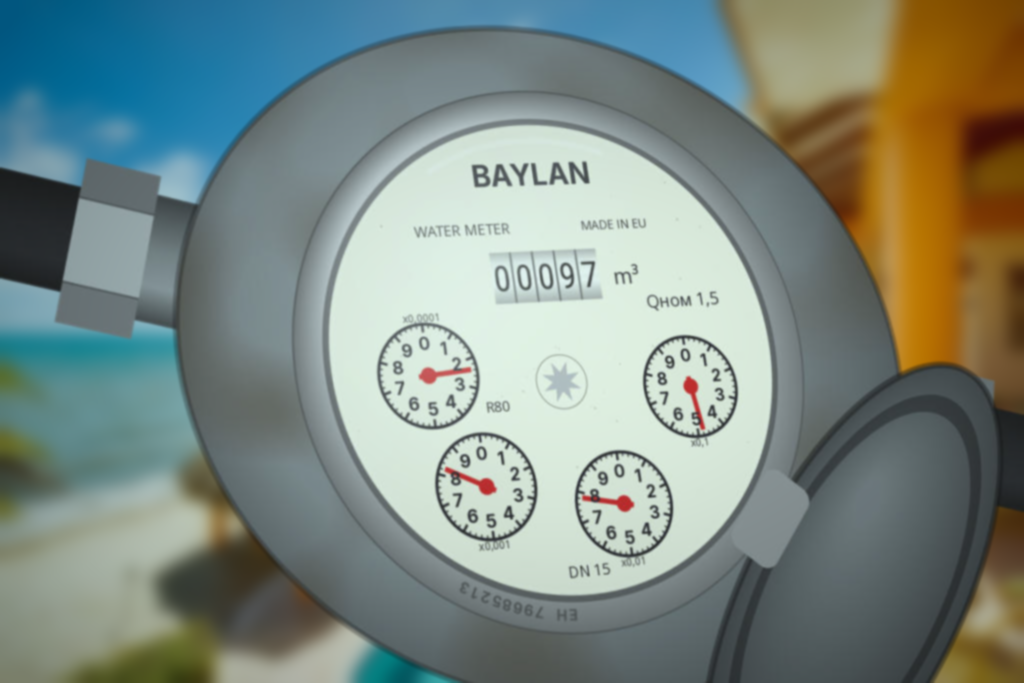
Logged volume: 97.4782 m³
